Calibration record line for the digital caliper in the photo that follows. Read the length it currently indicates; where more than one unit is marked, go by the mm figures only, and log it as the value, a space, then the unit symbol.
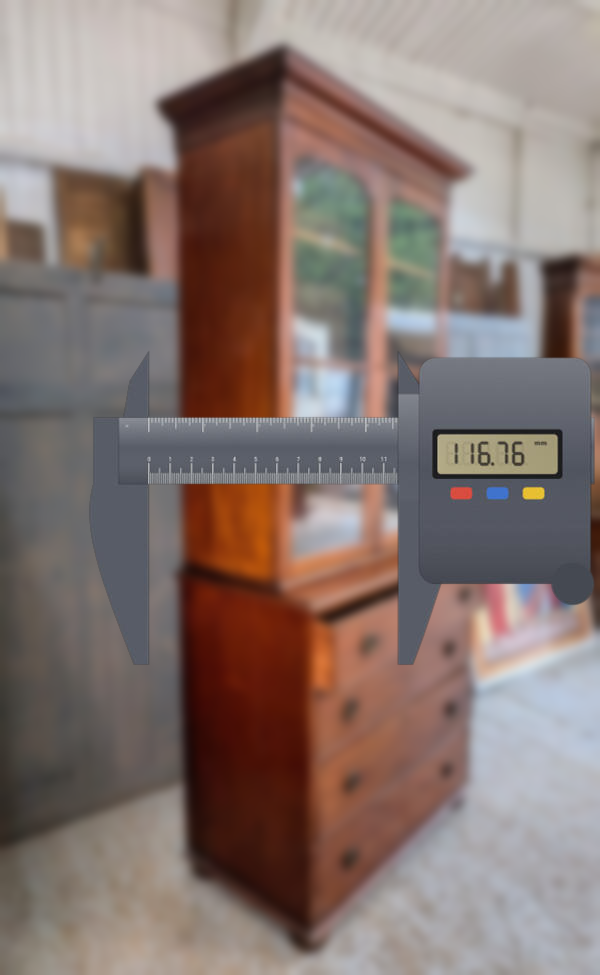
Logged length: 116.76 mm
